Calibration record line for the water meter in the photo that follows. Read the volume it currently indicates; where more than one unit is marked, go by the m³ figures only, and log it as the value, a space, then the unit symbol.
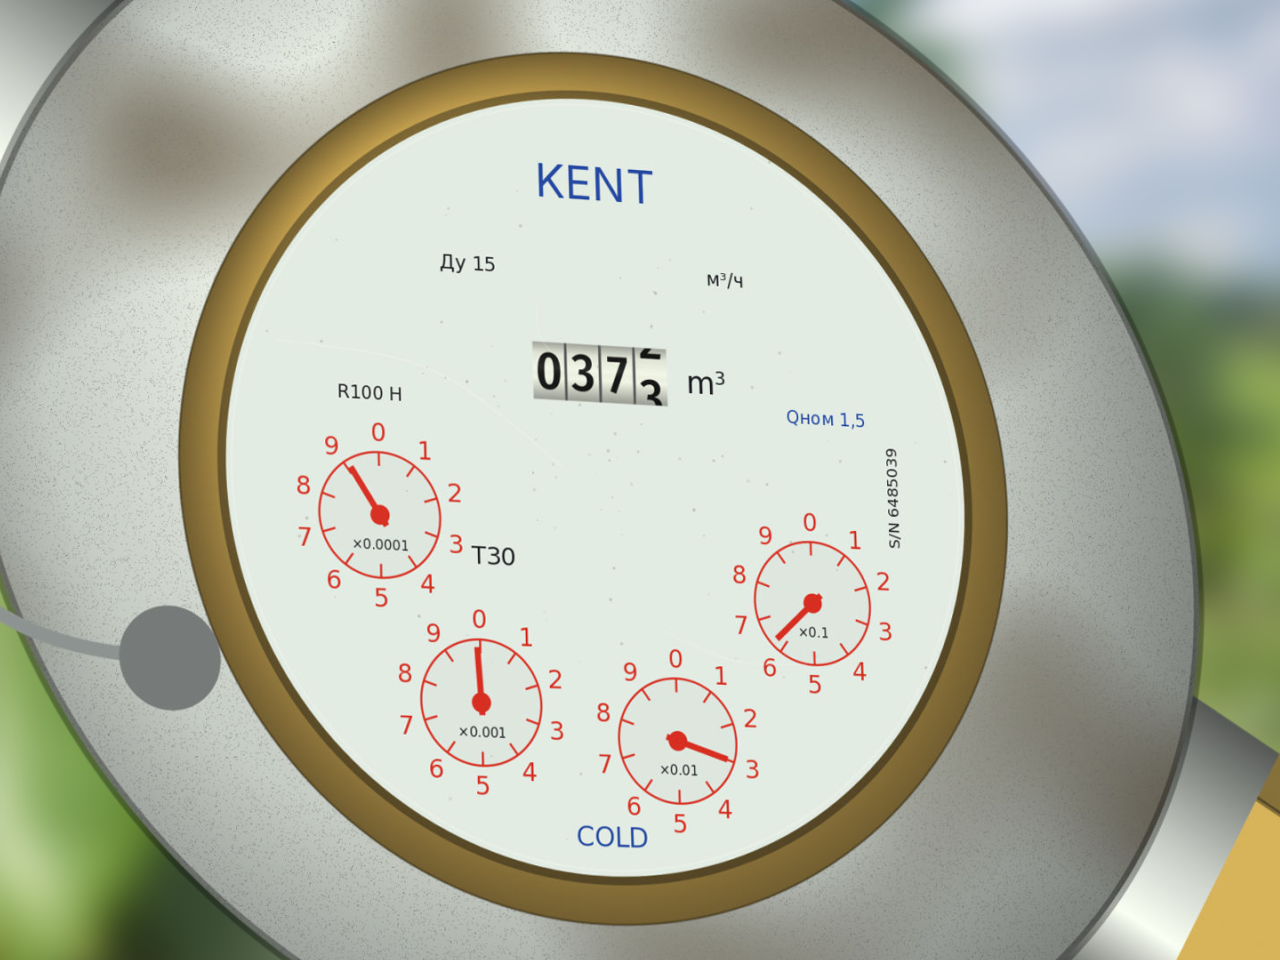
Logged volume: 372.6299 m³
